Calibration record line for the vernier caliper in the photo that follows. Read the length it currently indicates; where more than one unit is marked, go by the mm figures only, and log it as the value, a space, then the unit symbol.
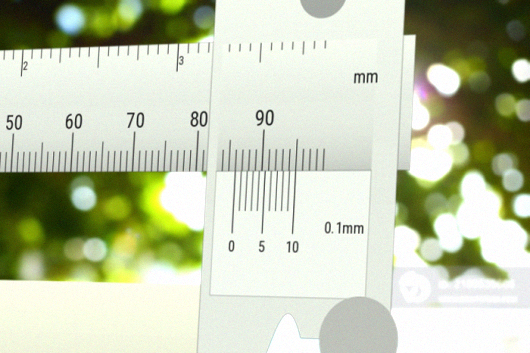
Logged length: 86.0 mm
